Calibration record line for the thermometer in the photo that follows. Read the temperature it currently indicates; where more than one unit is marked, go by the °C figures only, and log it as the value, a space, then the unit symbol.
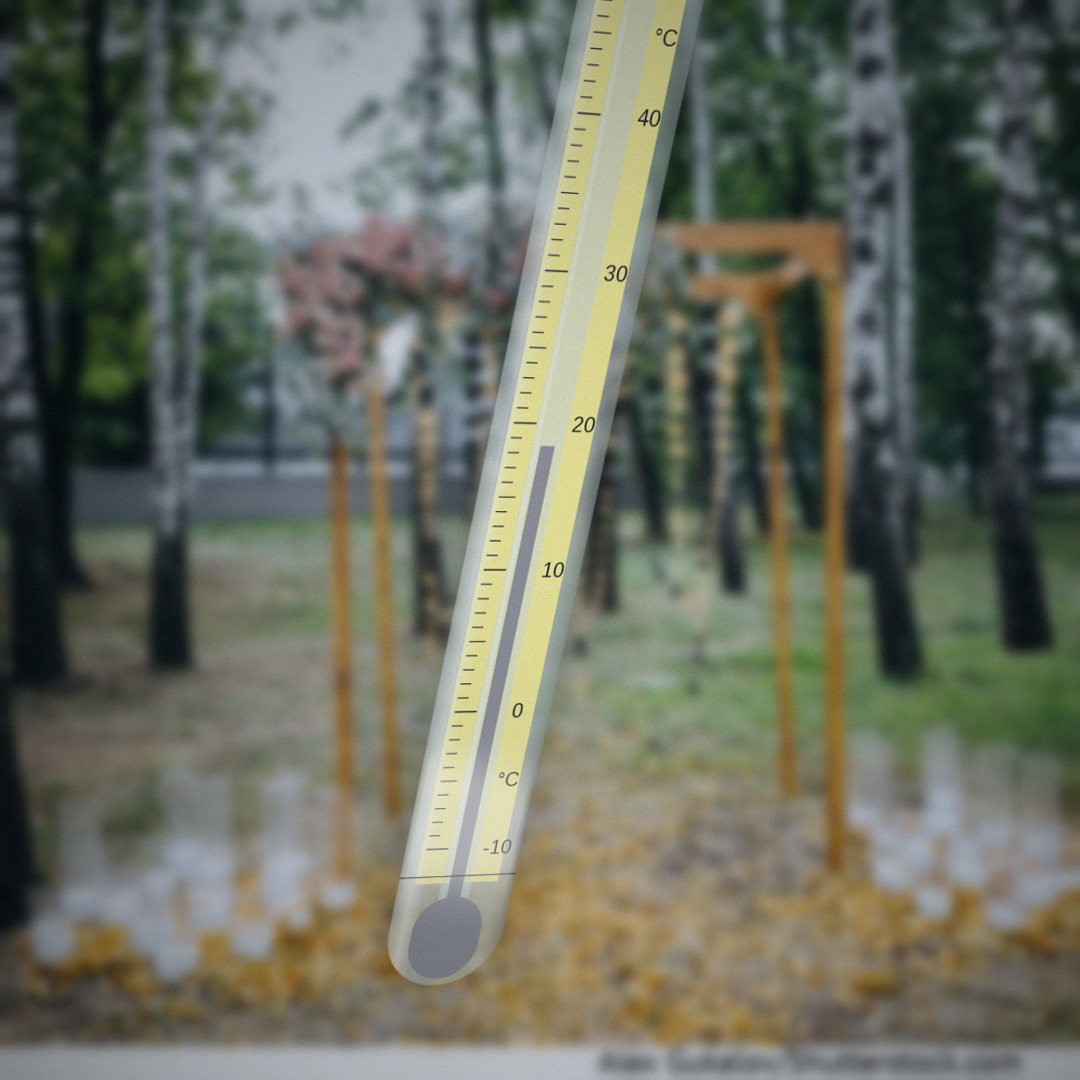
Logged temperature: 18.5 °C
